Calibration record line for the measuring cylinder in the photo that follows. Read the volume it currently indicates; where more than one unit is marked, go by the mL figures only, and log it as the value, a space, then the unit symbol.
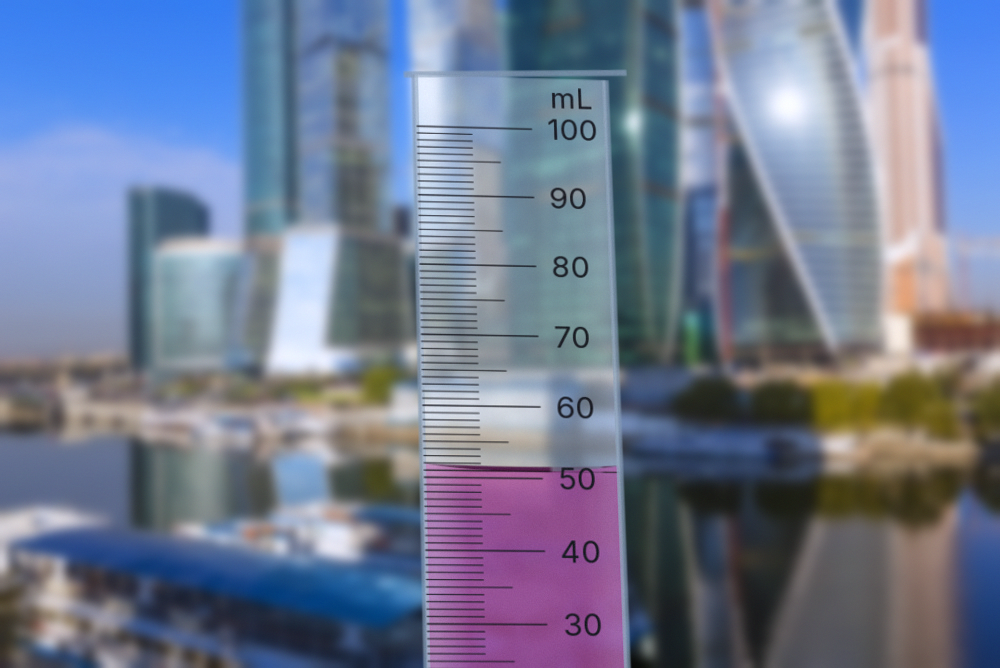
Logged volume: 51 mL
